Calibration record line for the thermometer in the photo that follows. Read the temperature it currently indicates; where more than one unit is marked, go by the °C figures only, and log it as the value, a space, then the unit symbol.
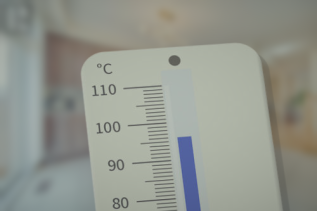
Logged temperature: 96 °C
